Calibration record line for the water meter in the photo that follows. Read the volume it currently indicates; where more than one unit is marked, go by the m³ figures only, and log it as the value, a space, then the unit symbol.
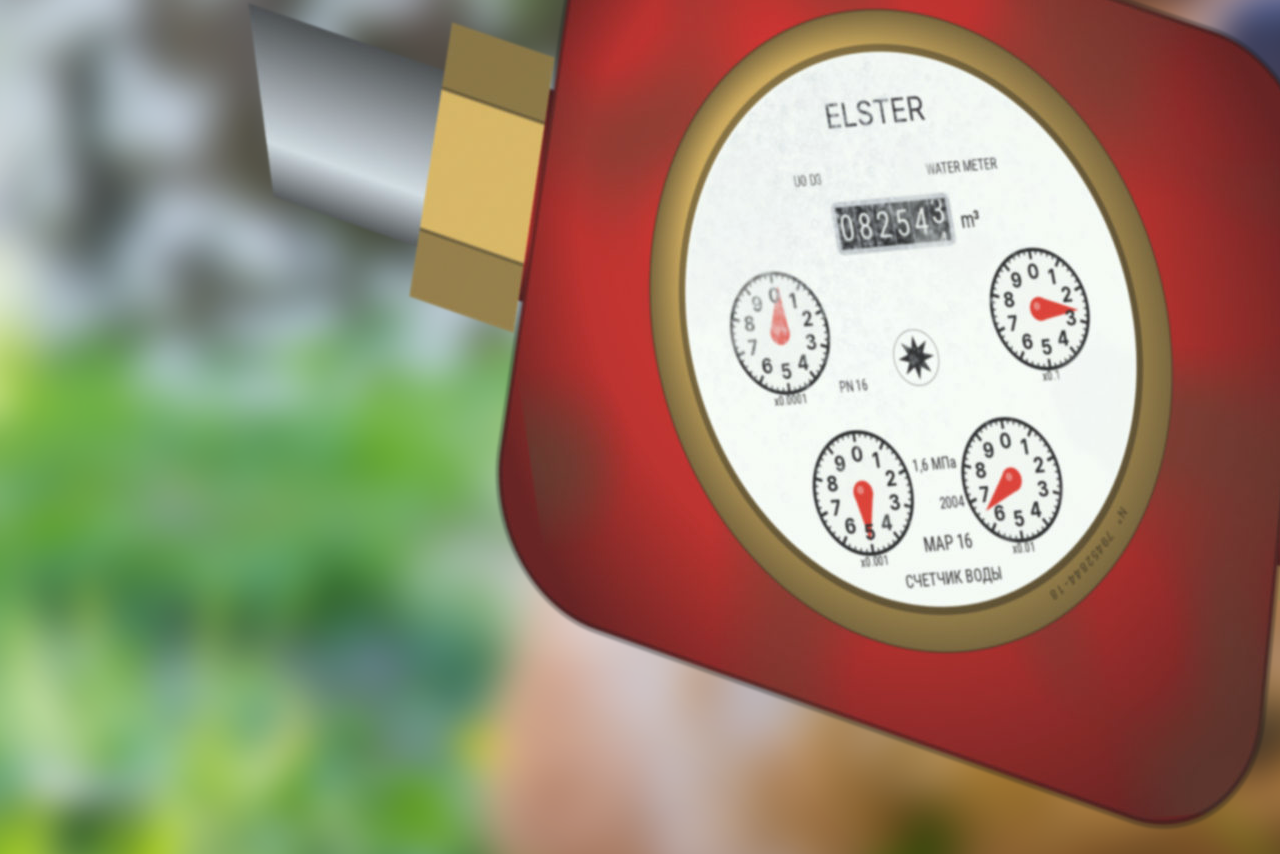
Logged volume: 82543.2650 m³
